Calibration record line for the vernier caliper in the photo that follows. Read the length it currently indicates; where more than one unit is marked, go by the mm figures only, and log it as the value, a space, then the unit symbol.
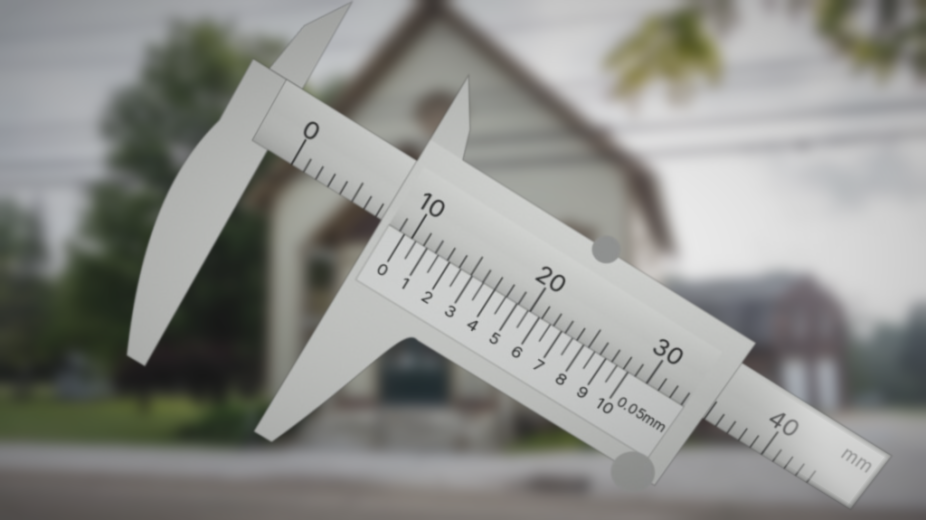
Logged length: 9.4 mm
